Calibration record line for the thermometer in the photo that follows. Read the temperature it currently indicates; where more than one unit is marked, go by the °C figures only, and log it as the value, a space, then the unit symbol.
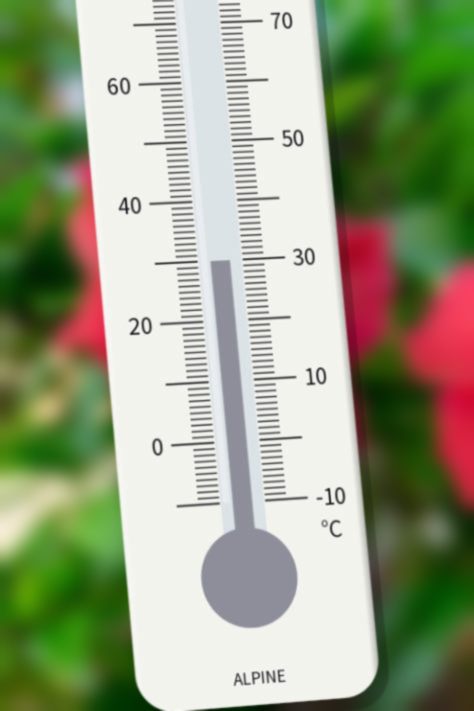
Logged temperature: 30 °C
